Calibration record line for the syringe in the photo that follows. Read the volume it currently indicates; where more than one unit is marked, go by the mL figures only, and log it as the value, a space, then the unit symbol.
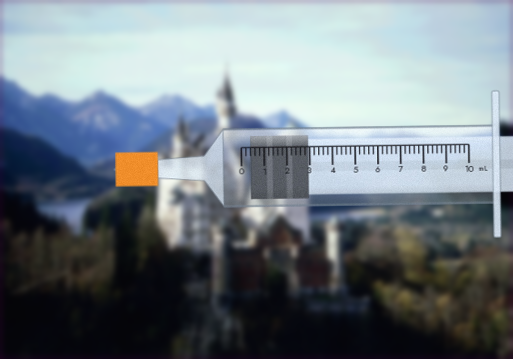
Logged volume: 0.4 mL
